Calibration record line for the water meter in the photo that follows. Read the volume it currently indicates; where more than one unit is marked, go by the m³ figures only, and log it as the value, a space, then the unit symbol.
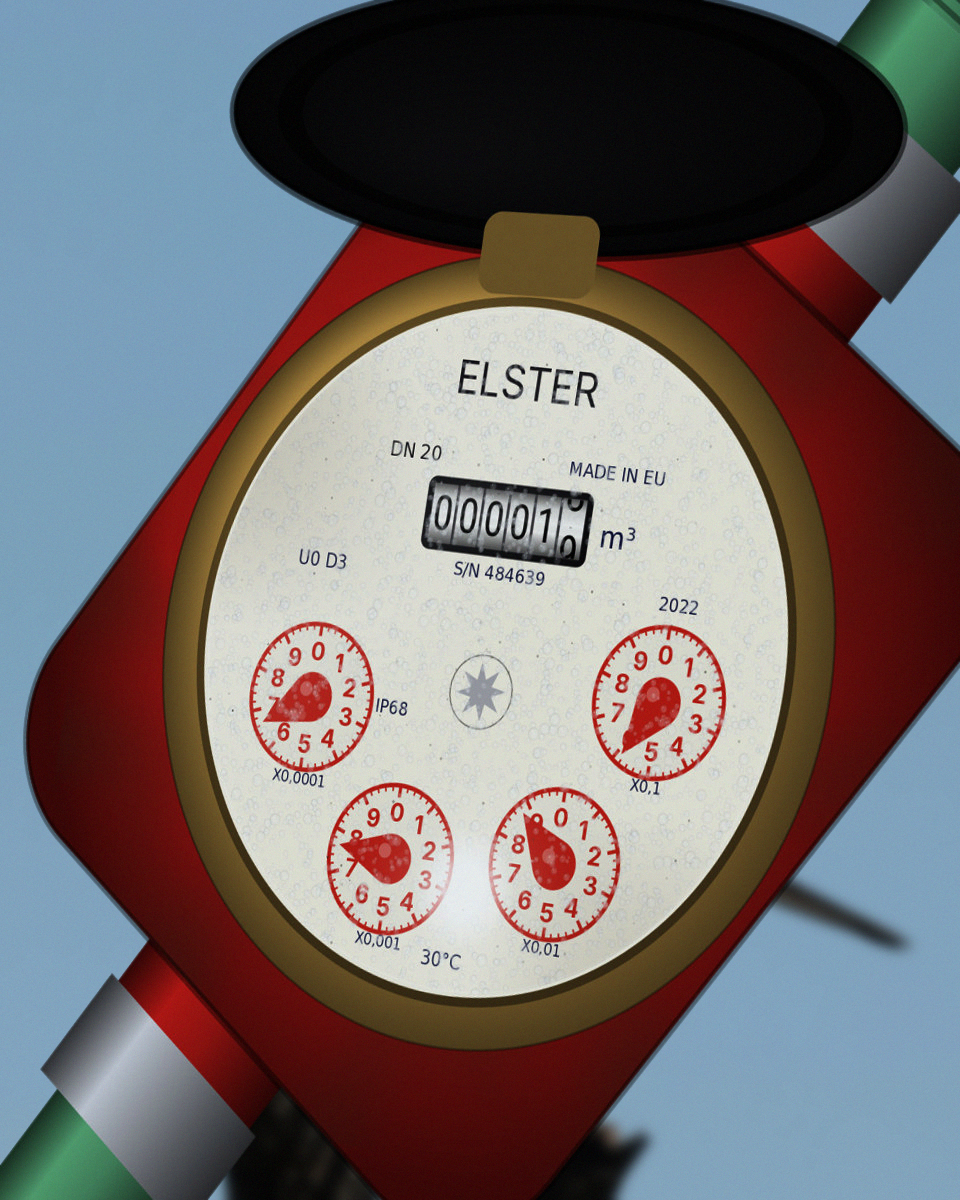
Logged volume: 18.5876 m³
